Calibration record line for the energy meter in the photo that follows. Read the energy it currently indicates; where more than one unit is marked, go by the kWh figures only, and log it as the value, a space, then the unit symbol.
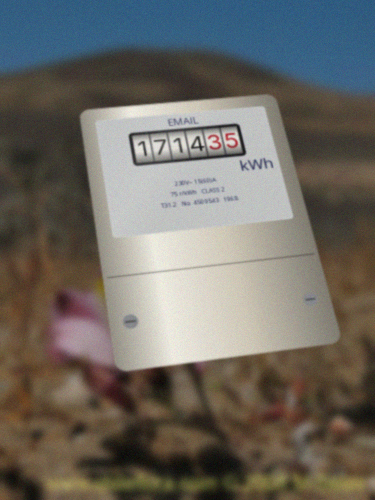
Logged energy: 1714.35 kWh
